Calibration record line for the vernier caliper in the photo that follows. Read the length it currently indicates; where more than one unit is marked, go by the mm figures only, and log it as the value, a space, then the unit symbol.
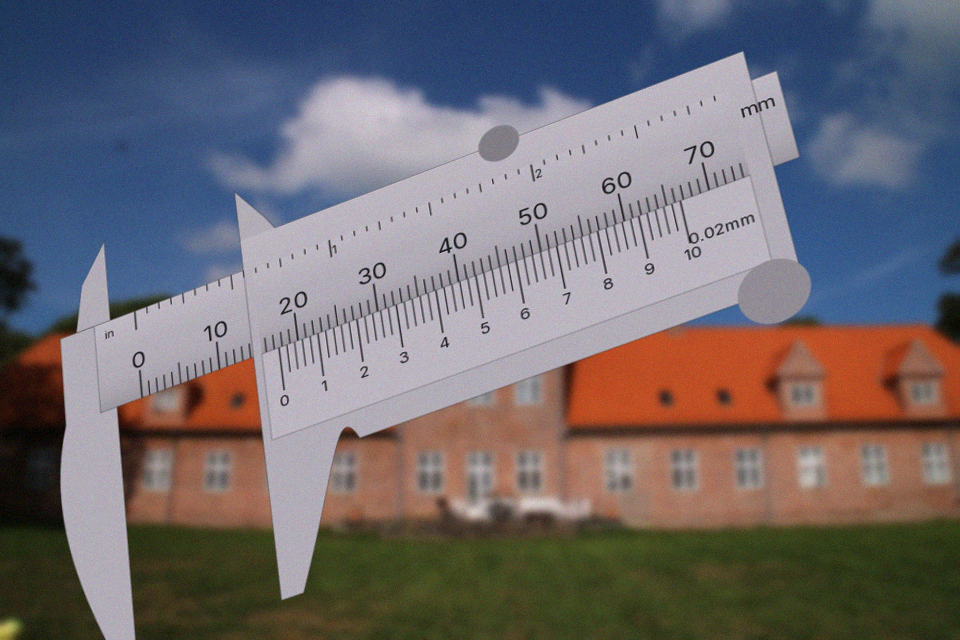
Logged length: 17.6 mm
